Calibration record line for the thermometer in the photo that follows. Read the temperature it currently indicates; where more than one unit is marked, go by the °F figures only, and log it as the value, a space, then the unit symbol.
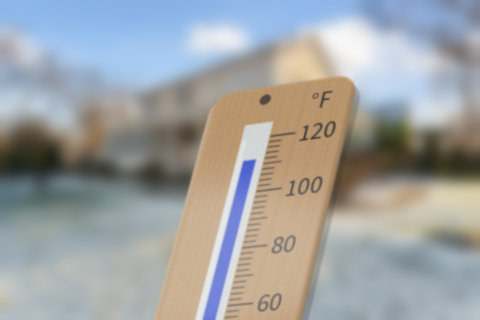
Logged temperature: 112 °F
